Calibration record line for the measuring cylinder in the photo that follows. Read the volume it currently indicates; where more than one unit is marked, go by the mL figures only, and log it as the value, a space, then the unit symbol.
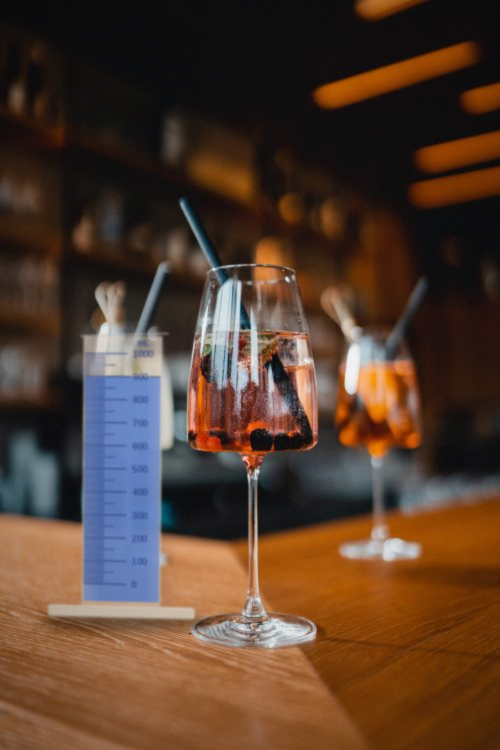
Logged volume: 900 mL
